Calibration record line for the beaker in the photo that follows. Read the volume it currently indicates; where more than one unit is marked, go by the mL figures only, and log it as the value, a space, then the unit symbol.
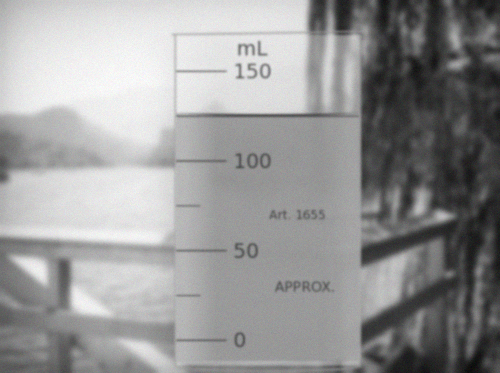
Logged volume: 125 mL
